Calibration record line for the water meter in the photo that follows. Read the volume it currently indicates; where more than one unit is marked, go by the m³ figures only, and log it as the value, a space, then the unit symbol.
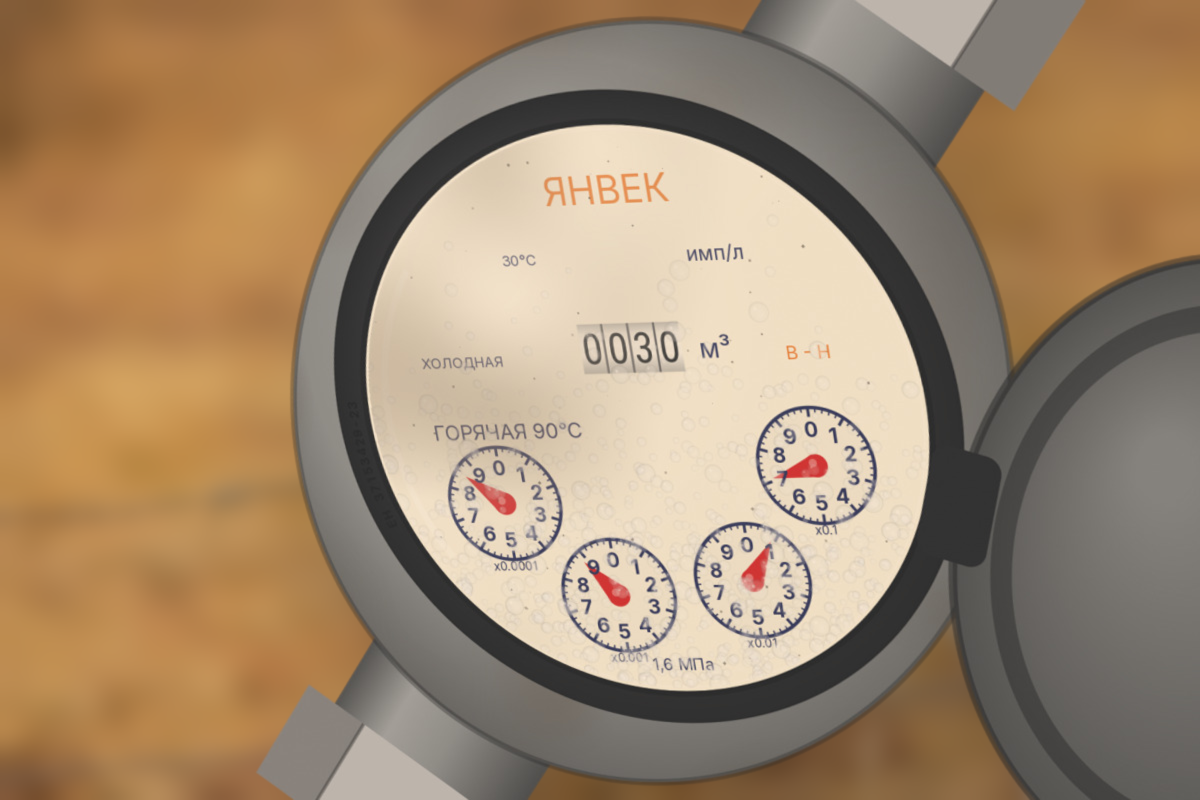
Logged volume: 30.7088 m³
